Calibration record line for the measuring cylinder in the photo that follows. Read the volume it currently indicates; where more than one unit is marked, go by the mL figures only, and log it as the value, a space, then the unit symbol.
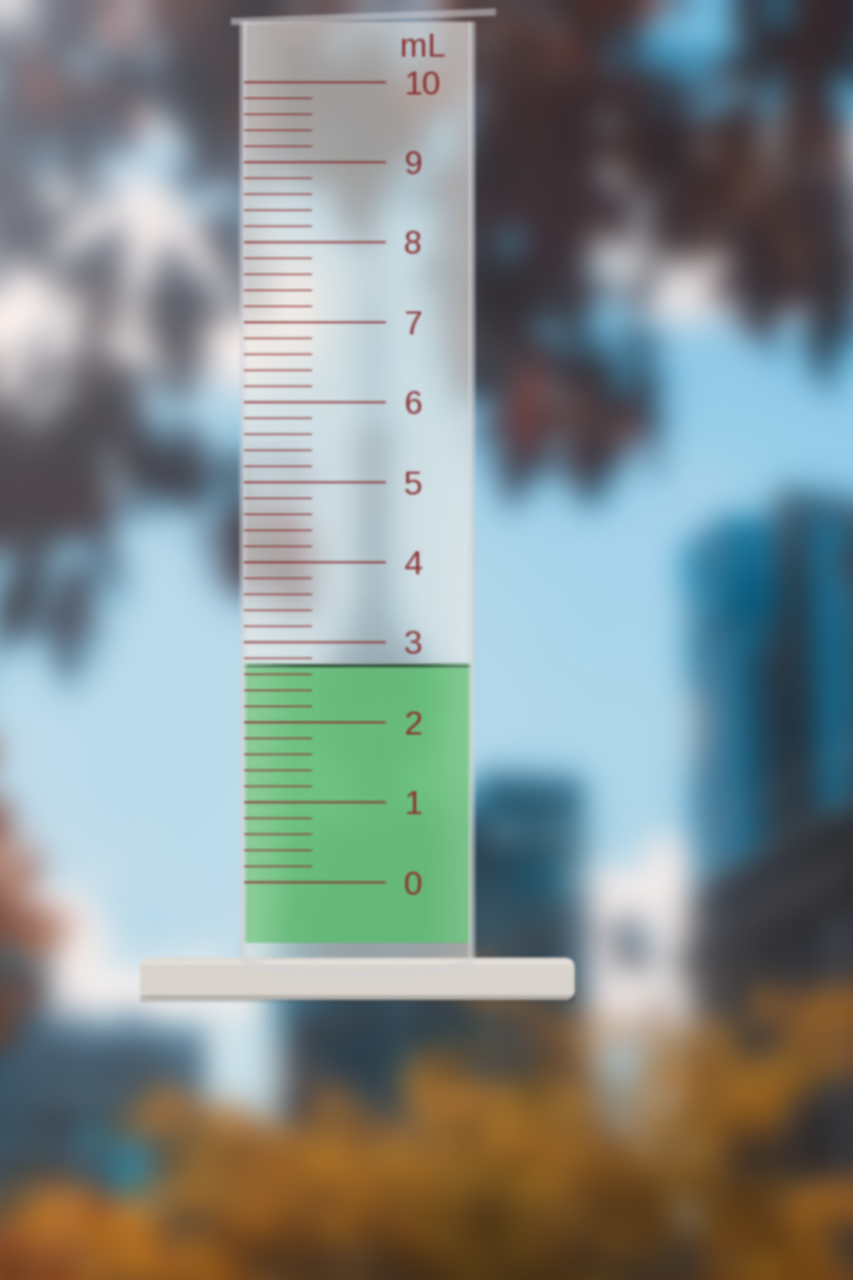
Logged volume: 2.7 mL
